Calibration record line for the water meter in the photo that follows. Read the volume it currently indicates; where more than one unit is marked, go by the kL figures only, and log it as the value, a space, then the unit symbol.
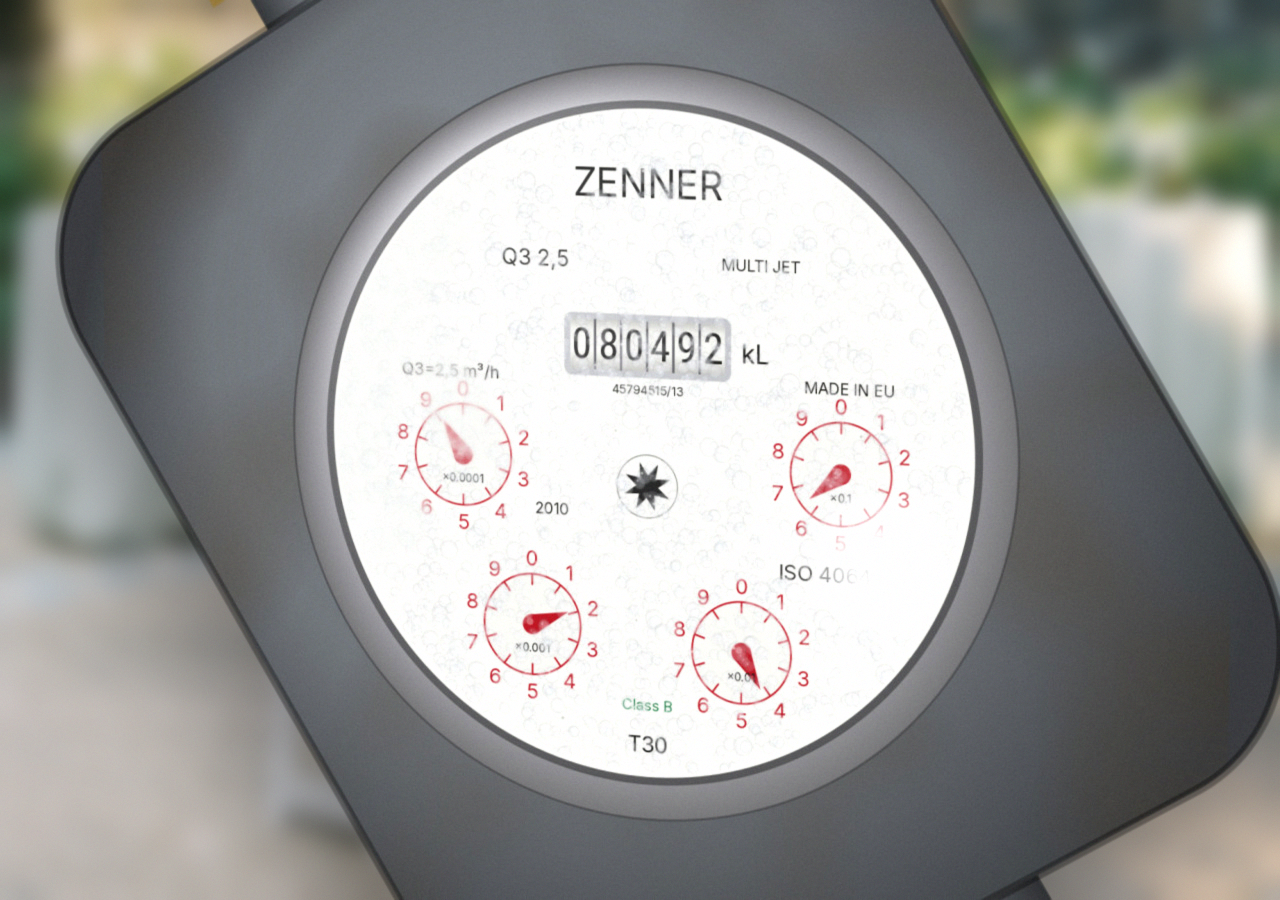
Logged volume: 80492.6419 kL
